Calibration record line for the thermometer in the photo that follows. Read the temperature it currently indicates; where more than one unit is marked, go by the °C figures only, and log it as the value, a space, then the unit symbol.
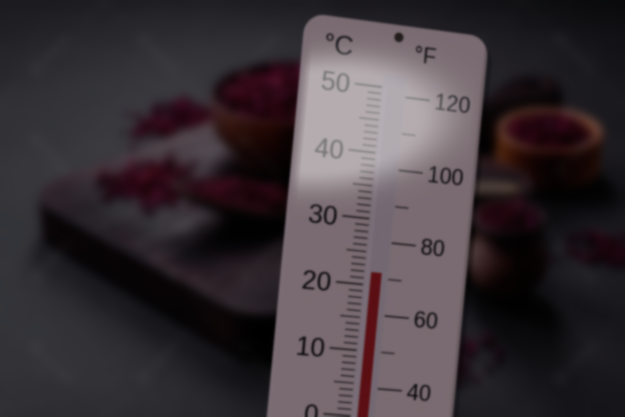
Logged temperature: 22 °C
